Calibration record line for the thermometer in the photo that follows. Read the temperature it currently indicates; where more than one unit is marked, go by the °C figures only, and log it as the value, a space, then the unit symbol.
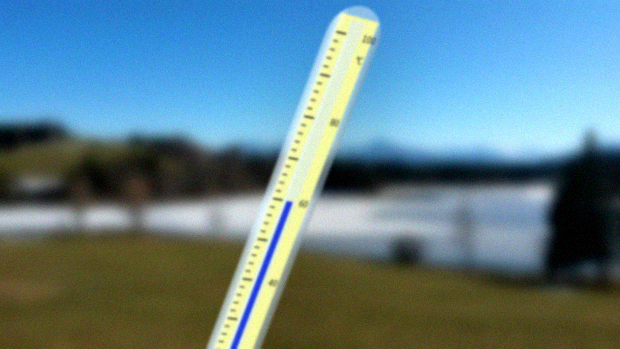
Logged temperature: 60 °C
